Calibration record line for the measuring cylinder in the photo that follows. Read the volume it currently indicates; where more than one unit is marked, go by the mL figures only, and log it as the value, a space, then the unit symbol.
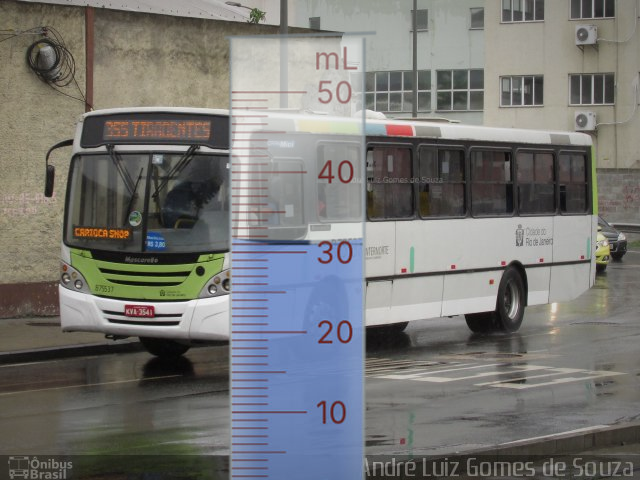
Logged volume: 31 mL
